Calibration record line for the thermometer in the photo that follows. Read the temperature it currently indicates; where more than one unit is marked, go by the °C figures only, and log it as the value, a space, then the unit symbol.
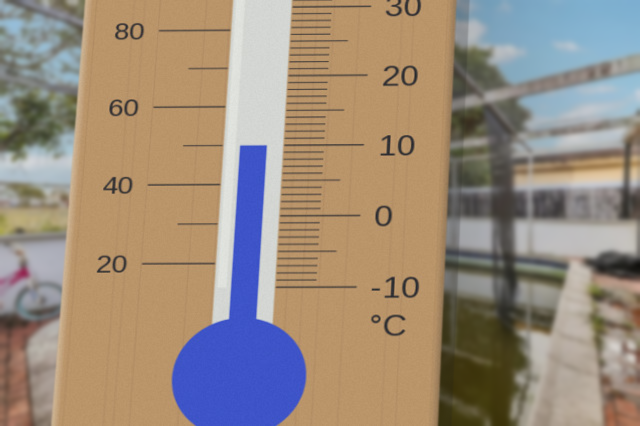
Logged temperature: 10 °C
